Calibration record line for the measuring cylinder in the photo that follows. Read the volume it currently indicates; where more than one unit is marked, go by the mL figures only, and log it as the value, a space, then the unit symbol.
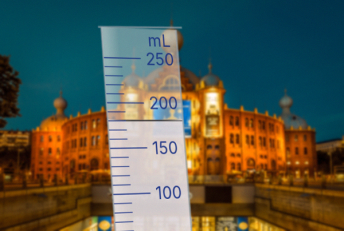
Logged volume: 180 mL
